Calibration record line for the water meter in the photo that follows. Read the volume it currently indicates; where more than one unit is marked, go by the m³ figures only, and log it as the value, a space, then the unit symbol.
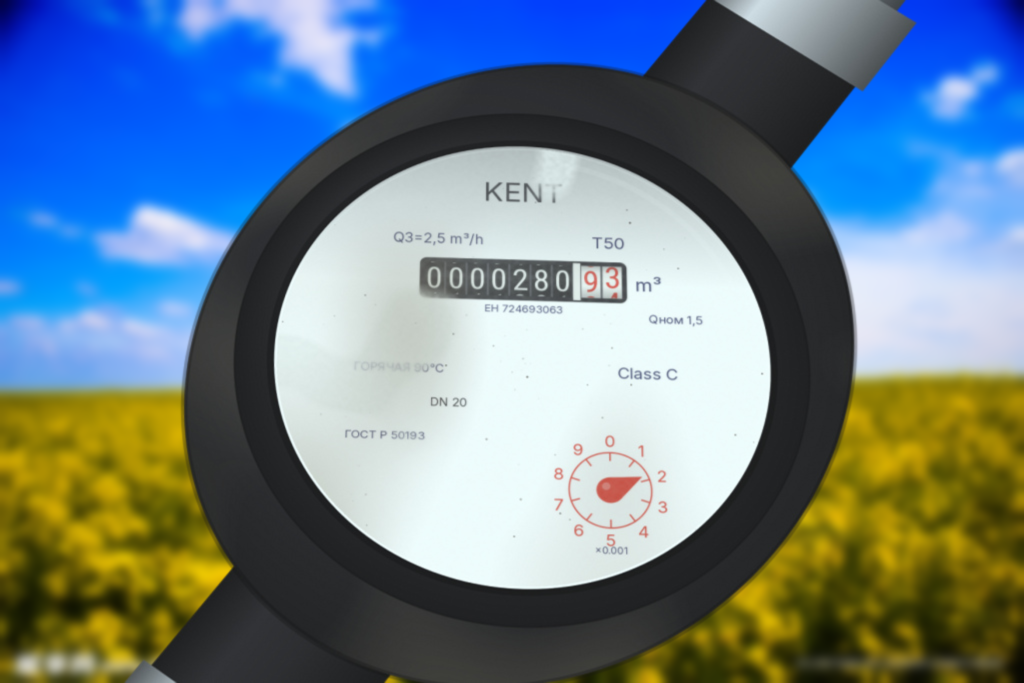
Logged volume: 280.931 m³
